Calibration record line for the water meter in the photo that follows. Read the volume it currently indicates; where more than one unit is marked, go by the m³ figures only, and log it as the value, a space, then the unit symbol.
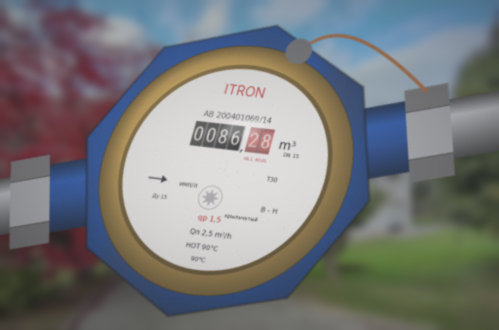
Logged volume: 86.28 m³
